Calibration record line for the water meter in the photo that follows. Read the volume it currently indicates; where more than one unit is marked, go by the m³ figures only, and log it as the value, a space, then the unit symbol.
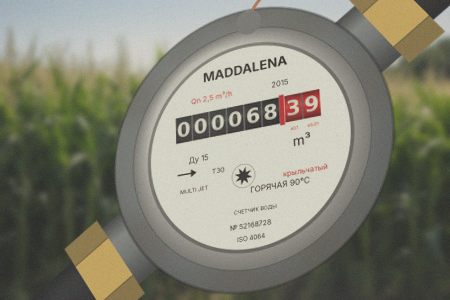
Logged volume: 68.39 m³
